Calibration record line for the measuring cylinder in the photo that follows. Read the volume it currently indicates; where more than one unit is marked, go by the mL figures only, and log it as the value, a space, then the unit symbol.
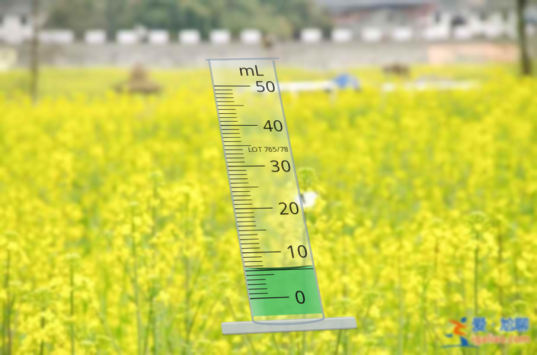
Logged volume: 6 mL
